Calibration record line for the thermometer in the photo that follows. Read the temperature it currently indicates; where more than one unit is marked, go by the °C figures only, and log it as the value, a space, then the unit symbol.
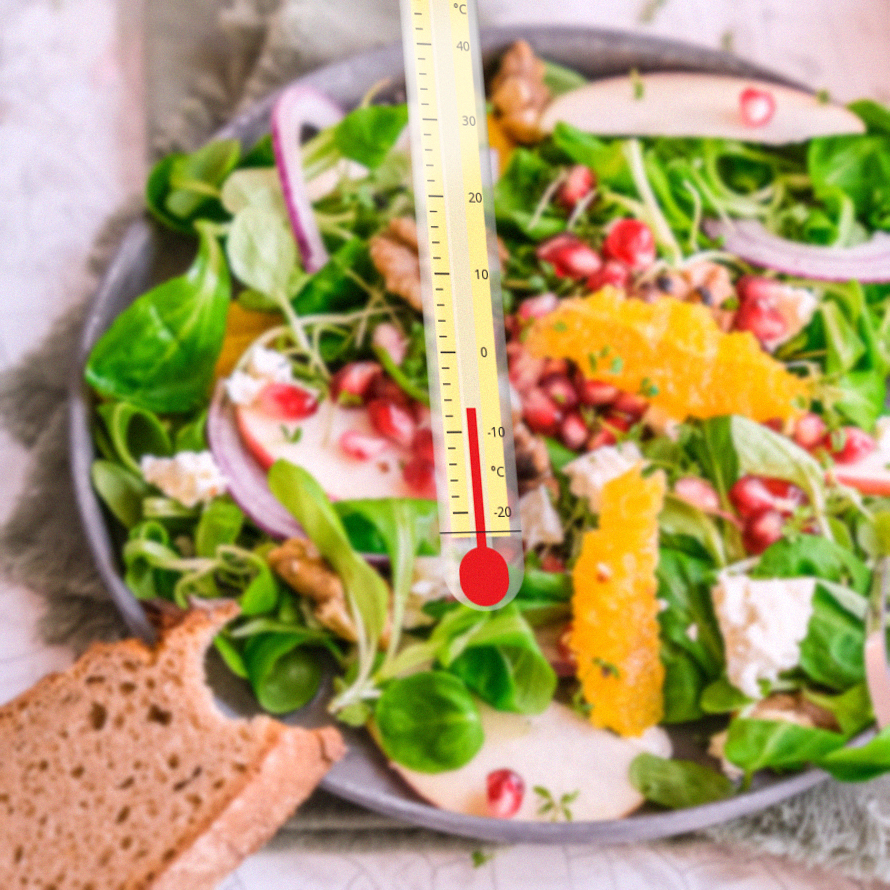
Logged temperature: -7 °C
